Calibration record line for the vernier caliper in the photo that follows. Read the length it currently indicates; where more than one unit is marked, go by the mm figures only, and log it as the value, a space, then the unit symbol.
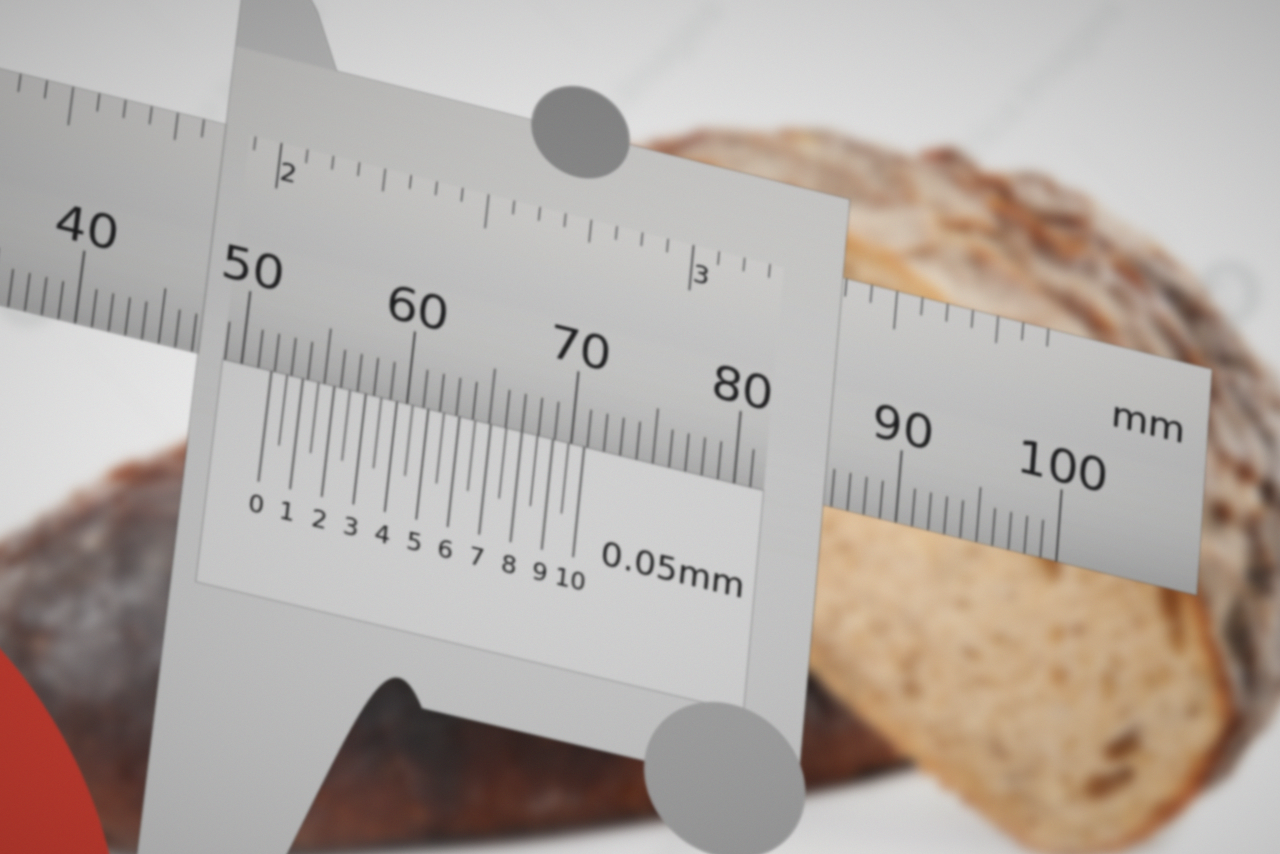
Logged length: 51.8 mm
